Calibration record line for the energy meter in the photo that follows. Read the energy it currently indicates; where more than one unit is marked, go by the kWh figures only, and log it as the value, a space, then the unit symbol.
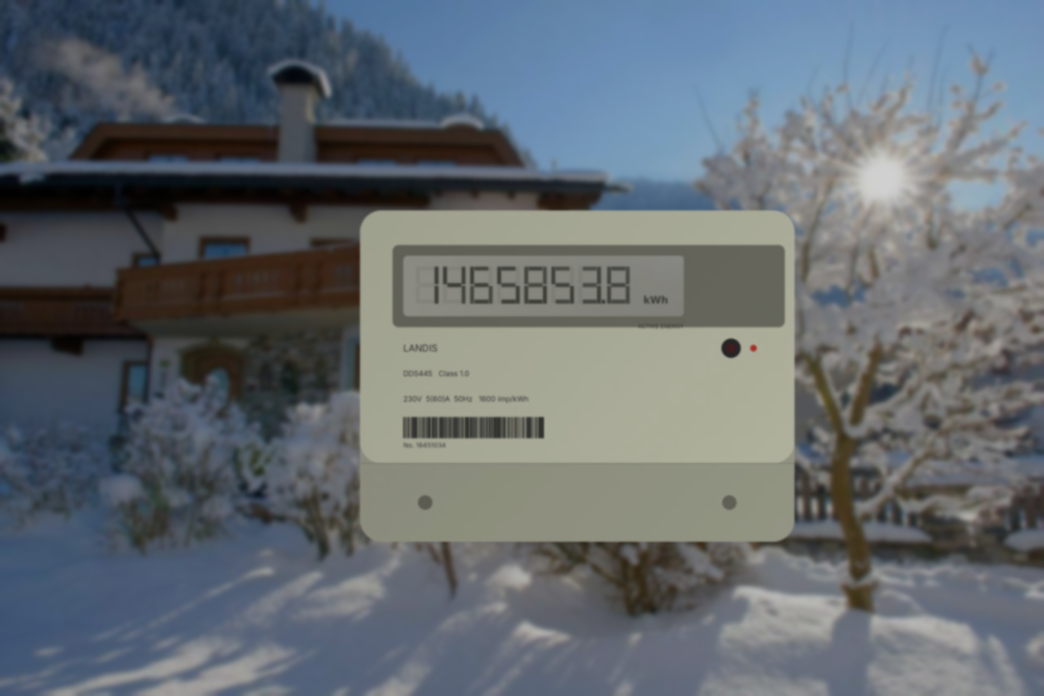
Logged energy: 1465853.8 kWh
